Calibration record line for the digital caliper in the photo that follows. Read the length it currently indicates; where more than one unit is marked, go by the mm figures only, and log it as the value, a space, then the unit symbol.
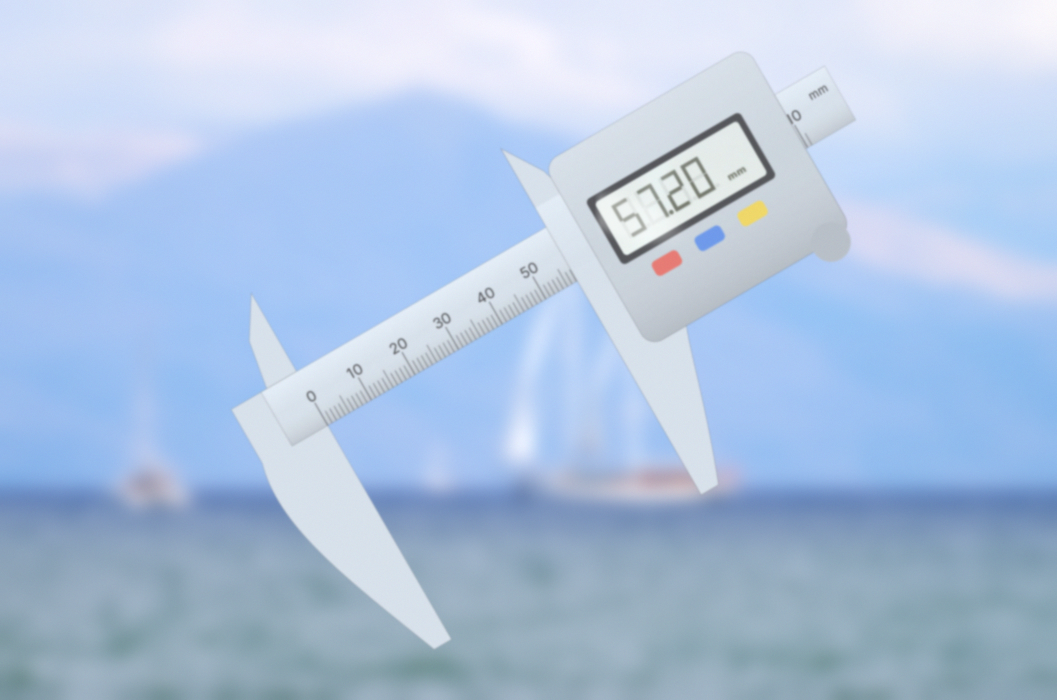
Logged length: 57.20 mm
